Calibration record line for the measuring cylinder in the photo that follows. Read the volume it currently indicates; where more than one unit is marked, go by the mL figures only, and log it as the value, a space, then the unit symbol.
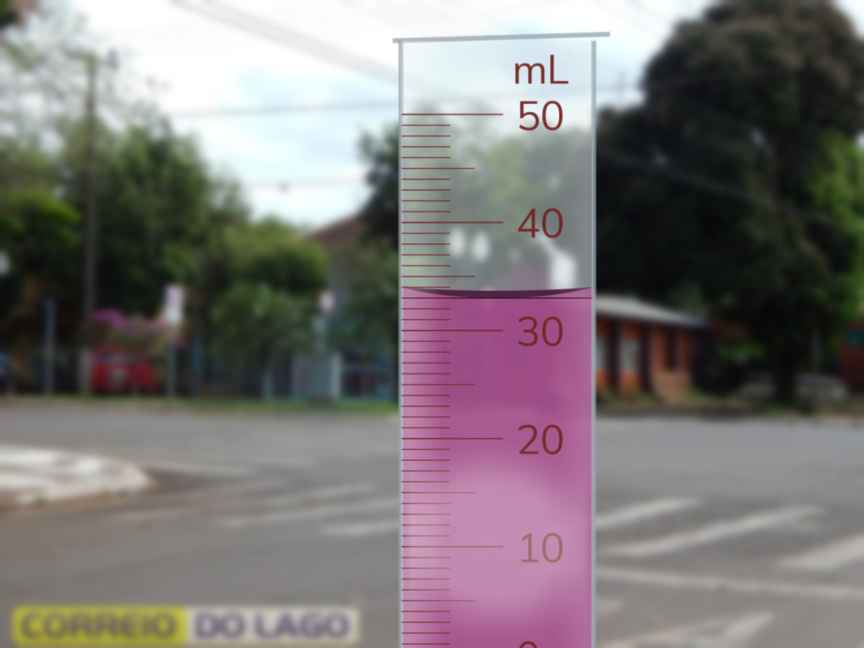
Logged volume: 33 mL
